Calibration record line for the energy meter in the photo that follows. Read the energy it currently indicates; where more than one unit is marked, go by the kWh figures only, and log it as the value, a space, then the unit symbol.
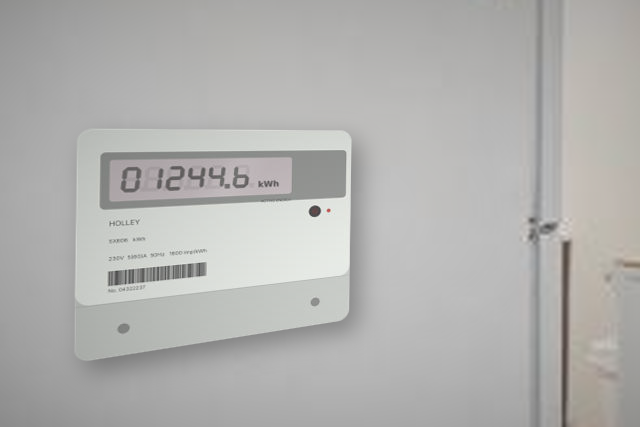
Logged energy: 1244.6 kWh
